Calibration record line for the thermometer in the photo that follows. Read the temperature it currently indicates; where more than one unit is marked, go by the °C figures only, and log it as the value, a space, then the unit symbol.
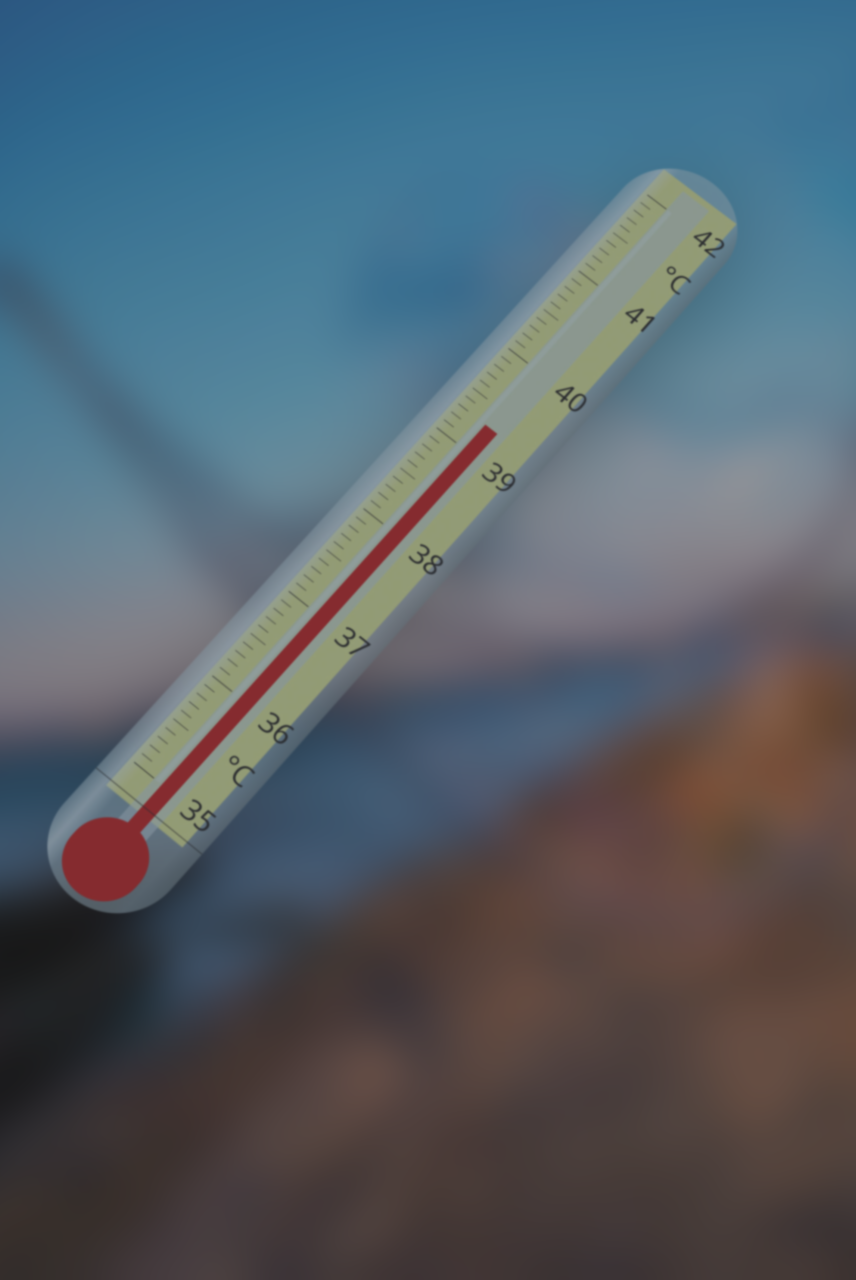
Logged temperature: 39.3 °C
